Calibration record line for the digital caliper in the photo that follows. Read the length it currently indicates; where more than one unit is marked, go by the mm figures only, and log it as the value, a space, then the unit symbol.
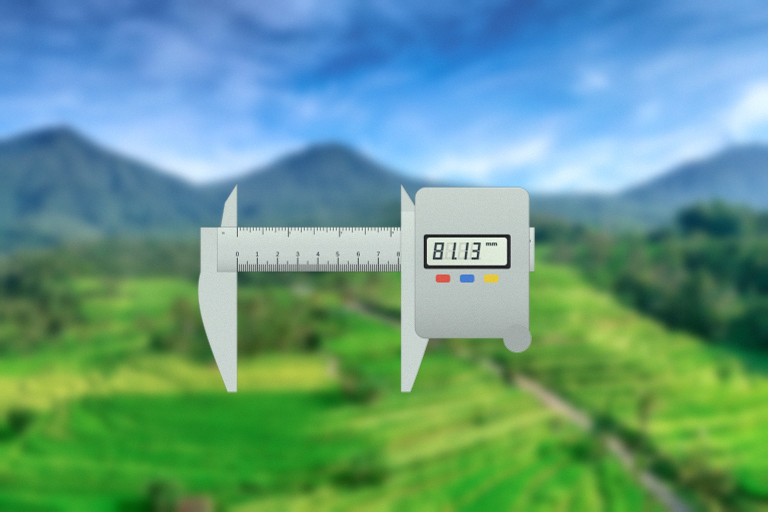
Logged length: 81.13 mm
